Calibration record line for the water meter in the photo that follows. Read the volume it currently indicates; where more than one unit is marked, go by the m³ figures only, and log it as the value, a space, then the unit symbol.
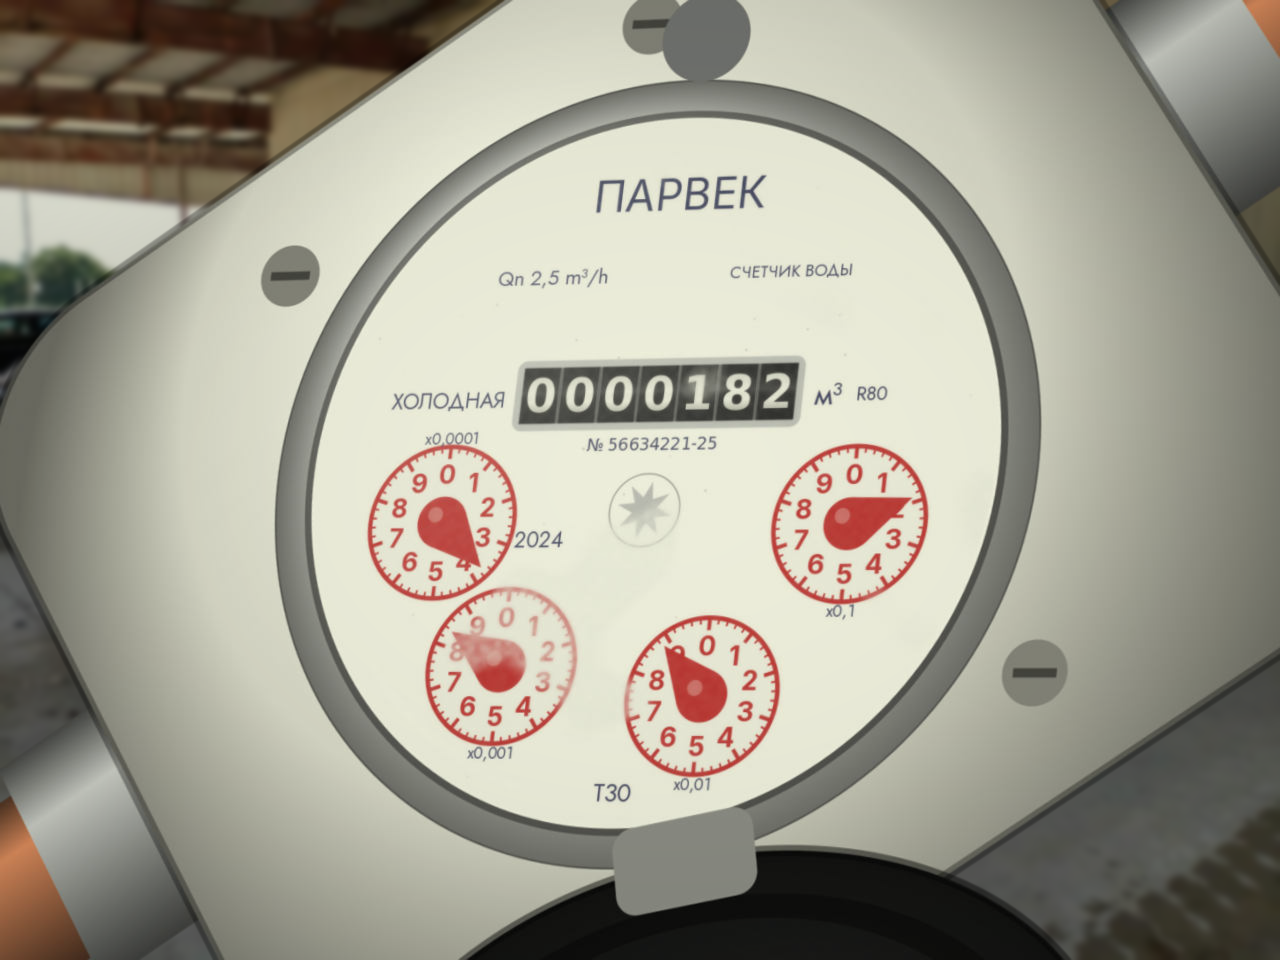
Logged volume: 182.1883 m³
